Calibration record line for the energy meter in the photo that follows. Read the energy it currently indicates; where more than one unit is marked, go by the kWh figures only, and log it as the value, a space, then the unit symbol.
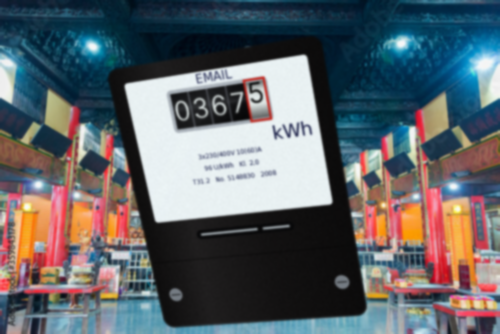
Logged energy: 367.5 kWh
